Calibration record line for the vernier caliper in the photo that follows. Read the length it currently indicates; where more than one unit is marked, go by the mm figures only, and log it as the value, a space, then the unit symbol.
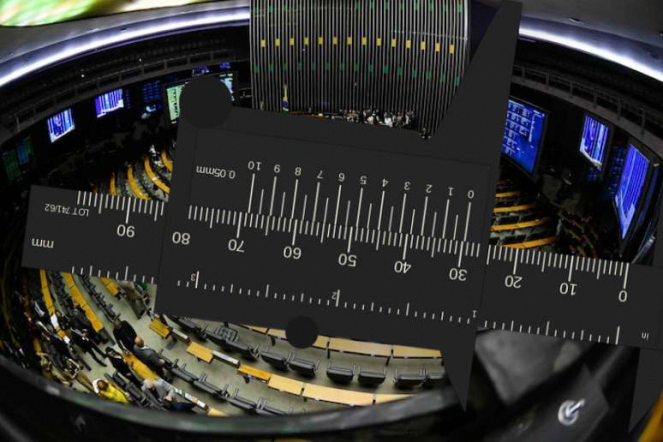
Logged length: 29.6 mm
